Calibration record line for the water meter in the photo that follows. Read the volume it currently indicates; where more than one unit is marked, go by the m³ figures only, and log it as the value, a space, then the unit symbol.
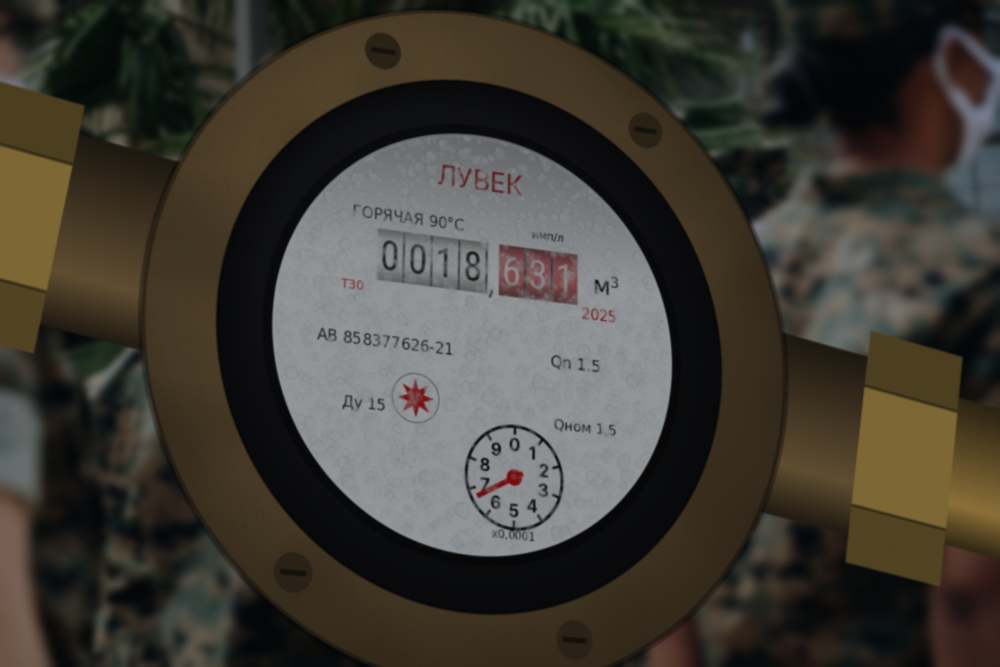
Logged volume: 18.6316 m³
